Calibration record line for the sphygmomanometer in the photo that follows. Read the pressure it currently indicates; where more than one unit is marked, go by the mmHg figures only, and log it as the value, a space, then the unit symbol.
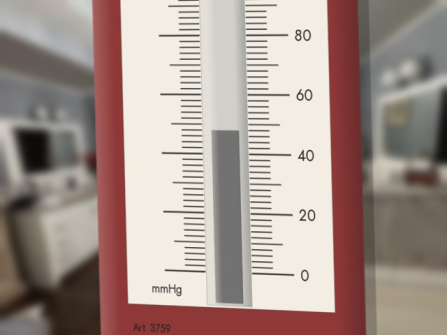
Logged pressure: 48 mmHg
